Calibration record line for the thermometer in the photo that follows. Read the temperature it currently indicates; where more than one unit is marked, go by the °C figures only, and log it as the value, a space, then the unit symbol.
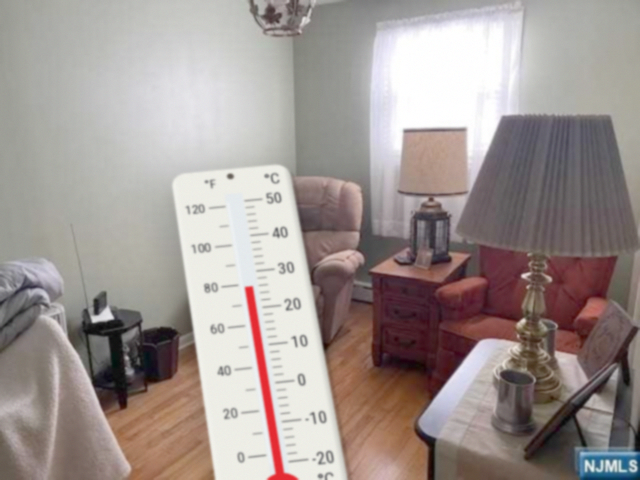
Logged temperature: 26 °C
